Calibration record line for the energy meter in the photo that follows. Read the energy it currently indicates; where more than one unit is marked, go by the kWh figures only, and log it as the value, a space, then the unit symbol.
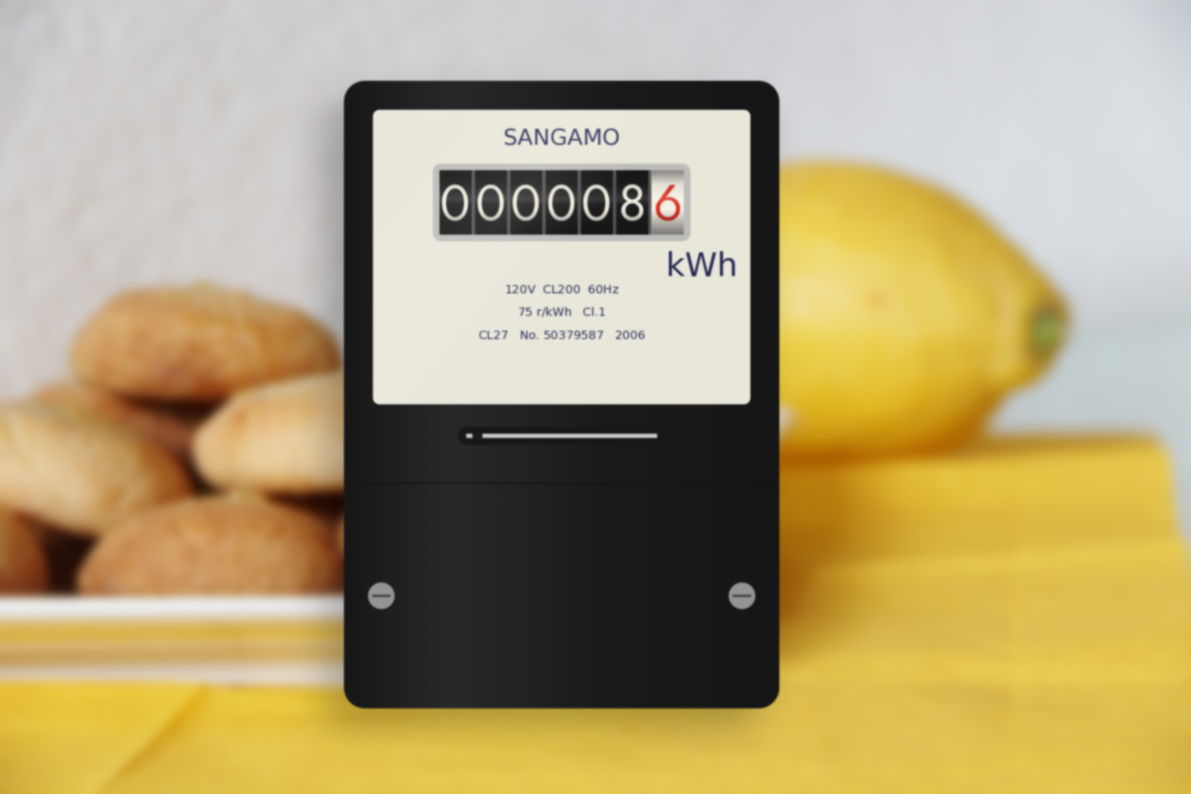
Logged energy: 8.6 kWh
